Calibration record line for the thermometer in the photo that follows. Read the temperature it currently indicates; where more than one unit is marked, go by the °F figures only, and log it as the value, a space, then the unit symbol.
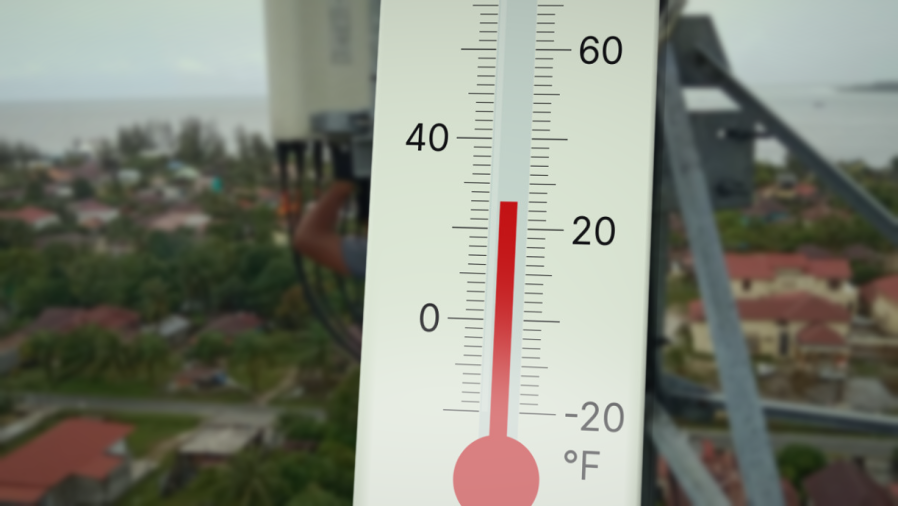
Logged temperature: 26 °F
